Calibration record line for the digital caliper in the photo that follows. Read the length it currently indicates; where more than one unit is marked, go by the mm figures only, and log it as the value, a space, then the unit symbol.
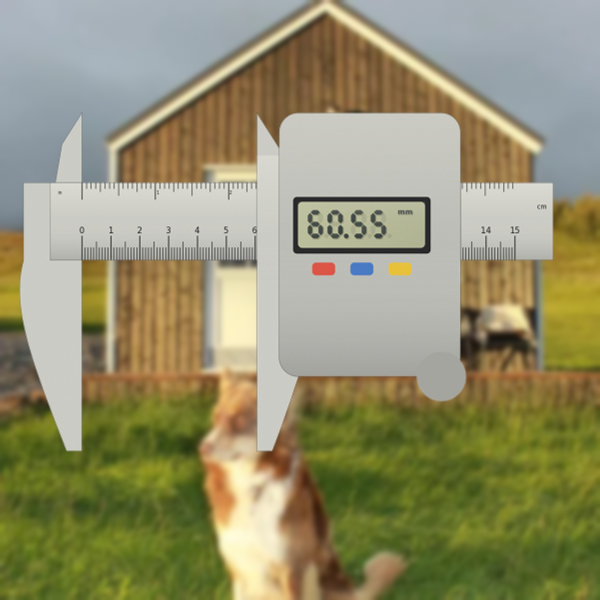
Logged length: 60.55 mm
